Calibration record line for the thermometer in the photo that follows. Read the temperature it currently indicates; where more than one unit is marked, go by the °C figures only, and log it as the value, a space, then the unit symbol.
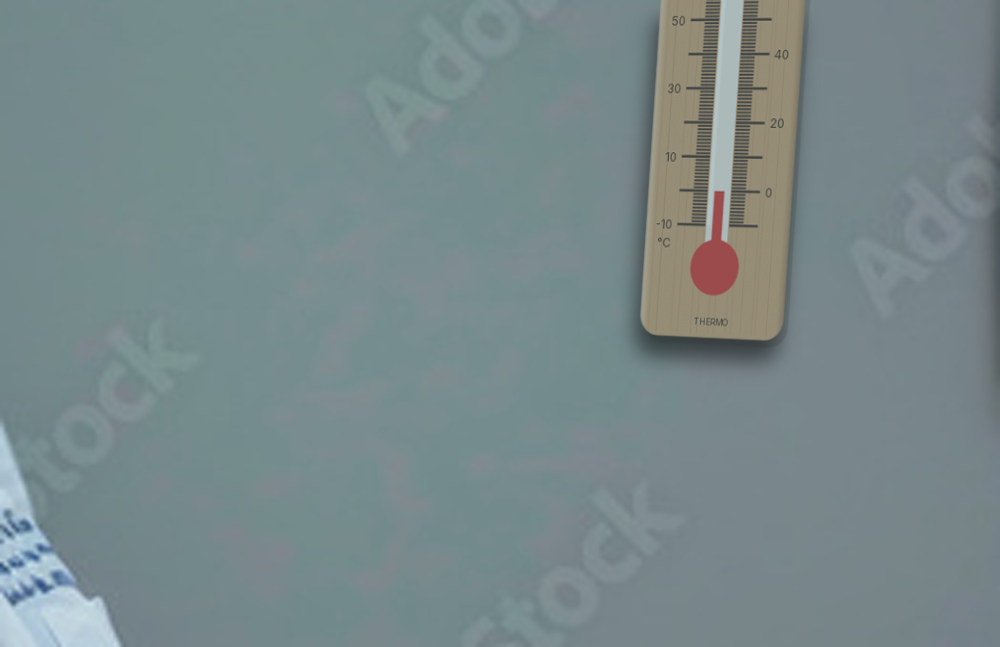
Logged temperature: 0 °C
